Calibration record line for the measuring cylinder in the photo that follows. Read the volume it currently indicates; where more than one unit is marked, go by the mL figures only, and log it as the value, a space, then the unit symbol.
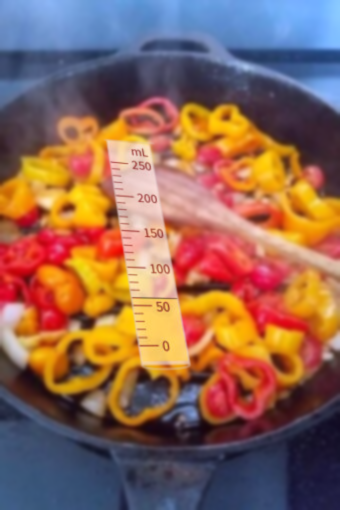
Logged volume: 60 mL
